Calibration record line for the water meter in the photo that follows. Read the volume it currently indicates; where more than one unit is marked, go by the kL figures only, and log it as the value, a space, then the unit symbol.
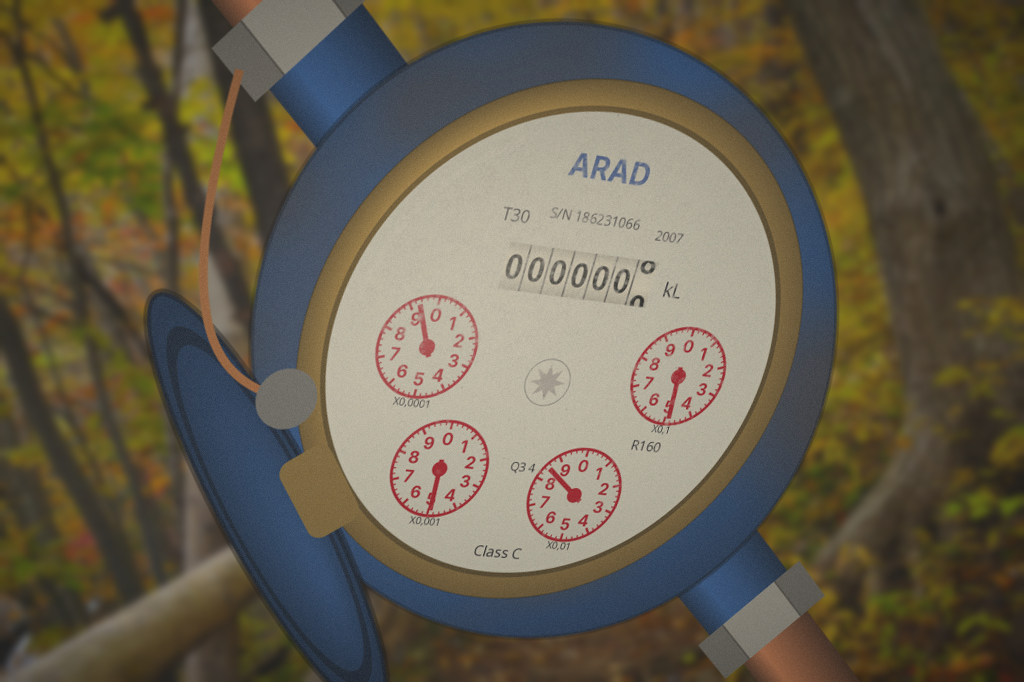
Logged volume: 8.4849 kL
